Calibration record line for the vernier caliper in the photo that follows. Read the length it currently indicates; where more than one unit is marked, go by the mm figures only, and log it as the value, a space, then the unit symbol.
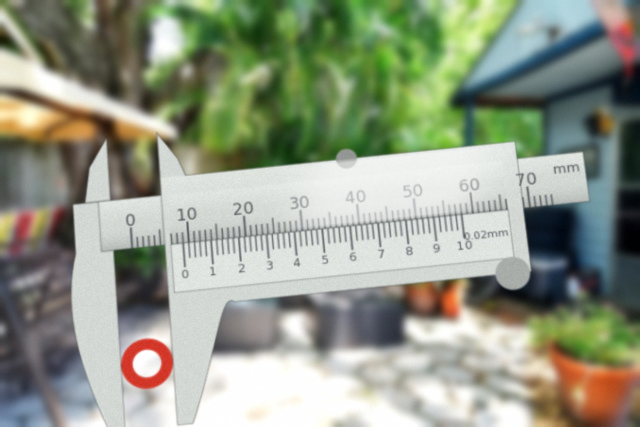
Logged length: 9.0 mm
